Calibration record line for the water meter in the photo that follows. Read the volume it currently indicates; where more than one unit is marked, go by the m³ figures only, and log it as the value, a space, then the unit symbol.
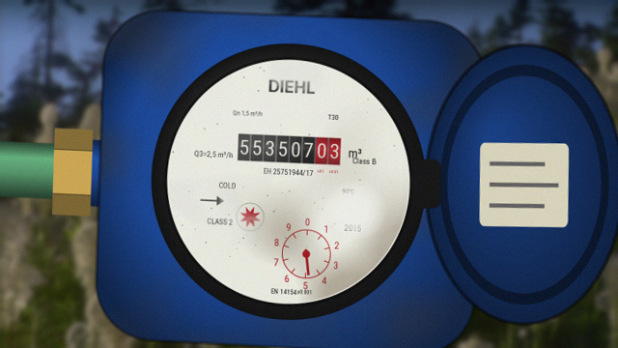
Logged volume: 553507.034 m³
